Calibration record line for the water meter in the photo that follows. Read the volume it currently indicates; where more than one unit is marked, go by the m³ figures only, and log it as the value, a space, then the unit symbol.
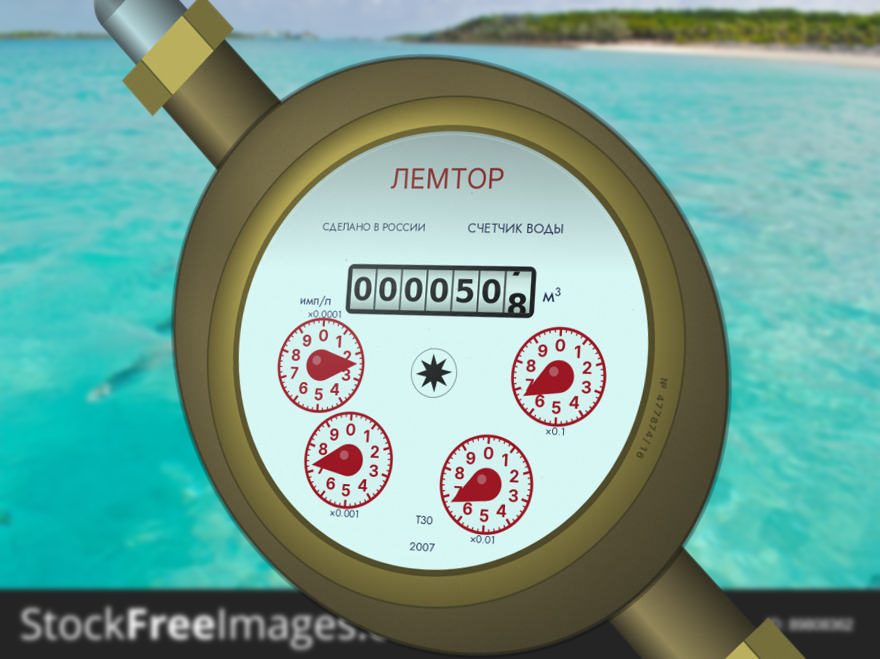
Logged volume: 507.6672 m³
